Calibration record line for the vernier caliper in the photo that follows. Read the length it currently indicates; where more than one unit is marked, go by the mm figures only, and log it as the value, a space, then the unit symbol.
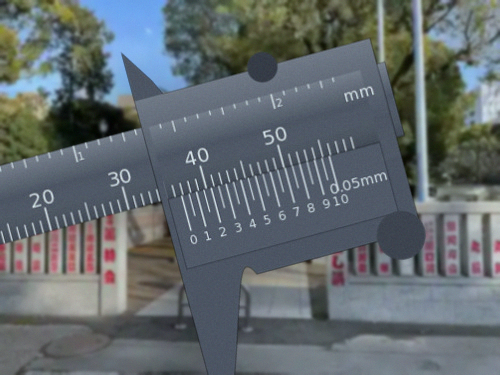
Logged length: 36.8 mm
